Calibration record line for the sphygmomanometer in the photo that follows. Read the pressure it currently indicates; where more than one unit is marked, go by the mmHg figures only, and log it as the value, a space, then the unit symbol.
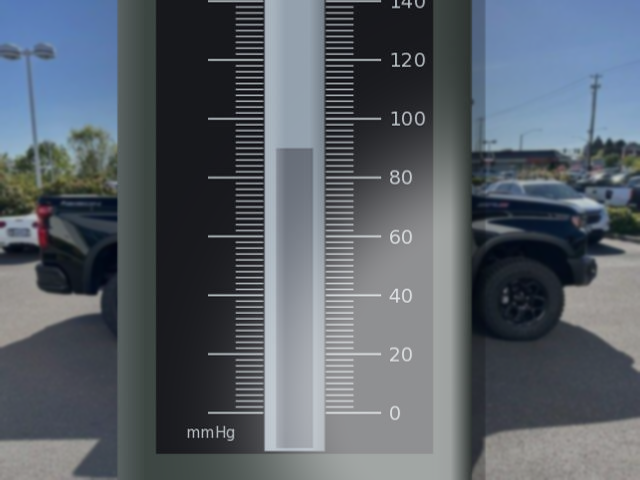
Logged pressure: 90 mmHg
